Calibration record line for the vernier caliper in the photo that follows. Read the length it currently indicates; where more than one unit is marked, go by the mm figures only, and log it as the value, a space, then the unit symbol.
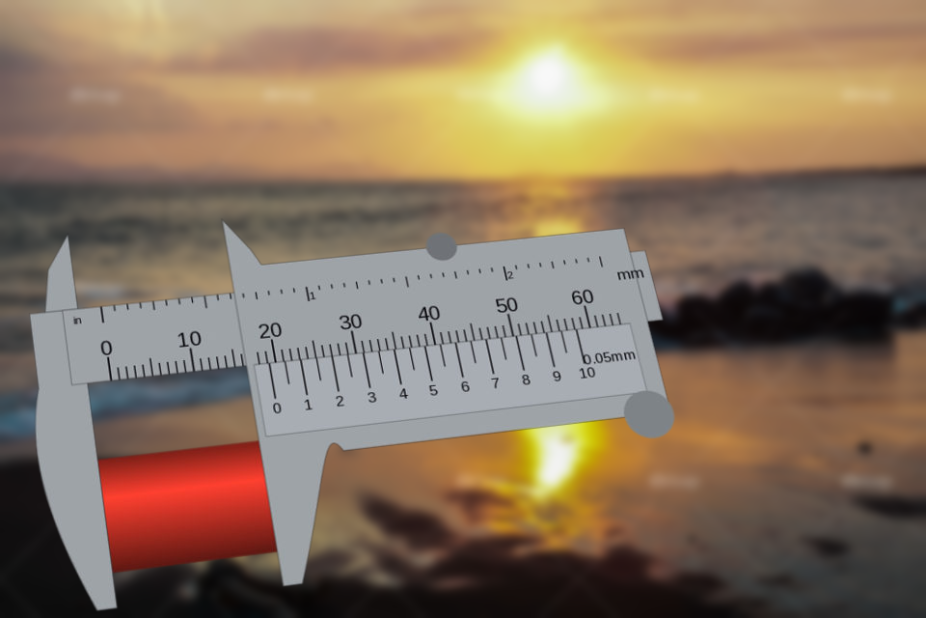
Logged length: 19.2 mm
